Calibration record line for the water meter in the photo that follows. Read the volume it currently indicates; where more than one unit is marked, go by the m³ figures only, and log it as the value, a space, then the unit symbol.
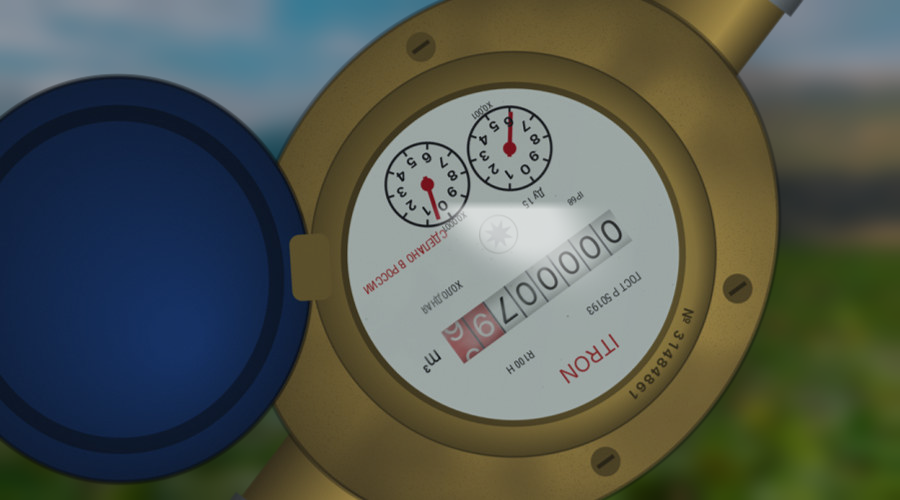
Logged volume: 7.9560 m³
